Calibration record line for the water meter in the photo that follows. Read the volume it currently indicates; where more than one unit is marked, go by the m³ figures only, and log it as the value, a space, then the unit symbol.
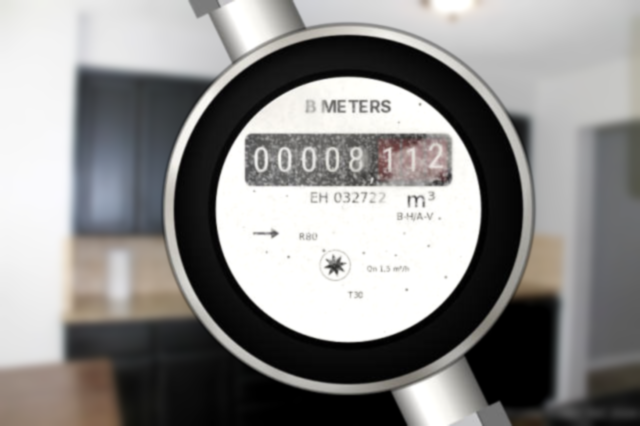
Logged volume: 8.112 m³
